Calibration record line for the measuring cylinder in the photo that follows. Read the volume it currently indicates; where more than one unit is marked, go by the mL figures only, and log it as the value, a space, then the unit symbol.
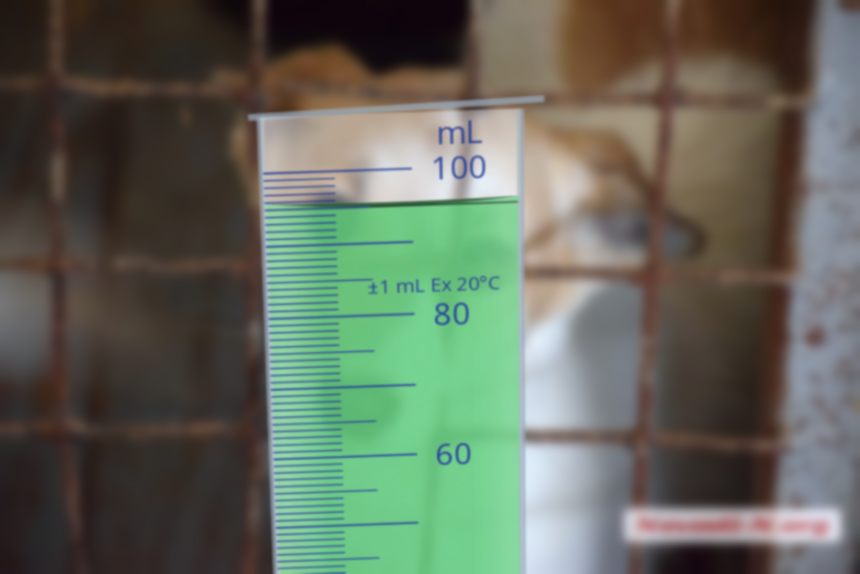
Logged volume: 95 mL
